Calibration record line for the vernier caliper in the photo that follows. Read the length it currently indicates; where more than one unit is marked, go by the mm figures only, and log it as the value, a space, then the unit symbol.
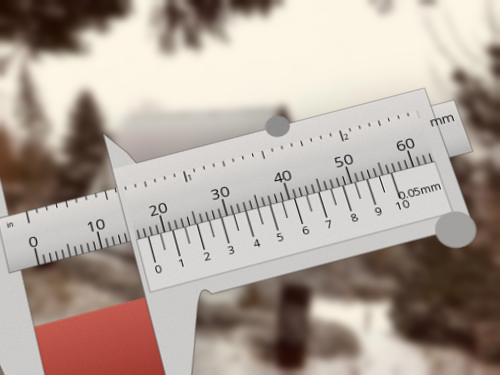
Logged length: 17.4 mm
